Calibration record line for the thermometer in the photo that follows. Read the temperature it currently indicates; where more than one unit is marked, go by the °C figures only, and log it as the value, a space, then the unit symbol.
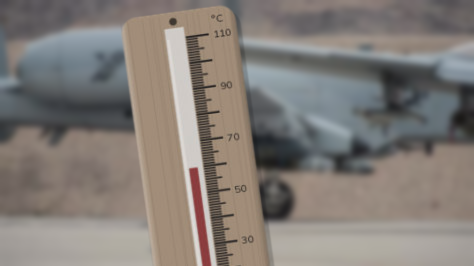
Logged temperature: 60 °C
